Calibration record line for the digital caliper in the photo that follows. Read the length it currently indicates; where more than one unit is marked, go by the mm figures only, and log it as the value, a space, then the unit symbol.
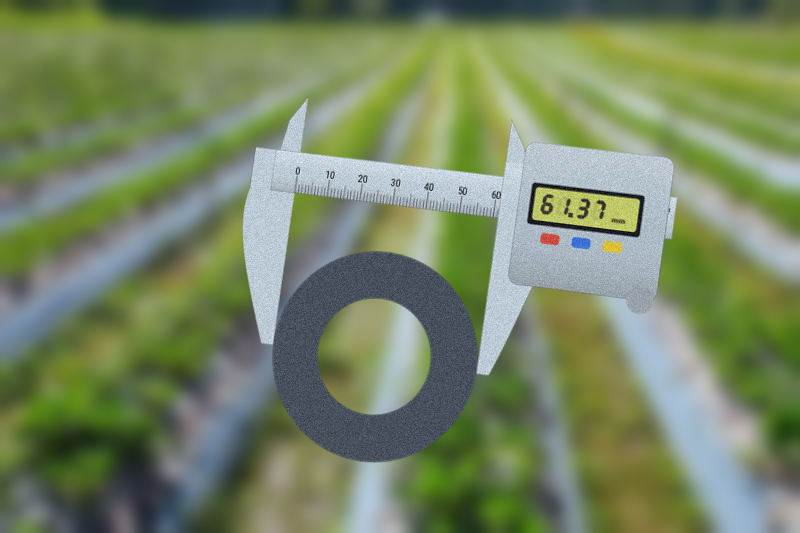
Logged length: 61.37 mm
